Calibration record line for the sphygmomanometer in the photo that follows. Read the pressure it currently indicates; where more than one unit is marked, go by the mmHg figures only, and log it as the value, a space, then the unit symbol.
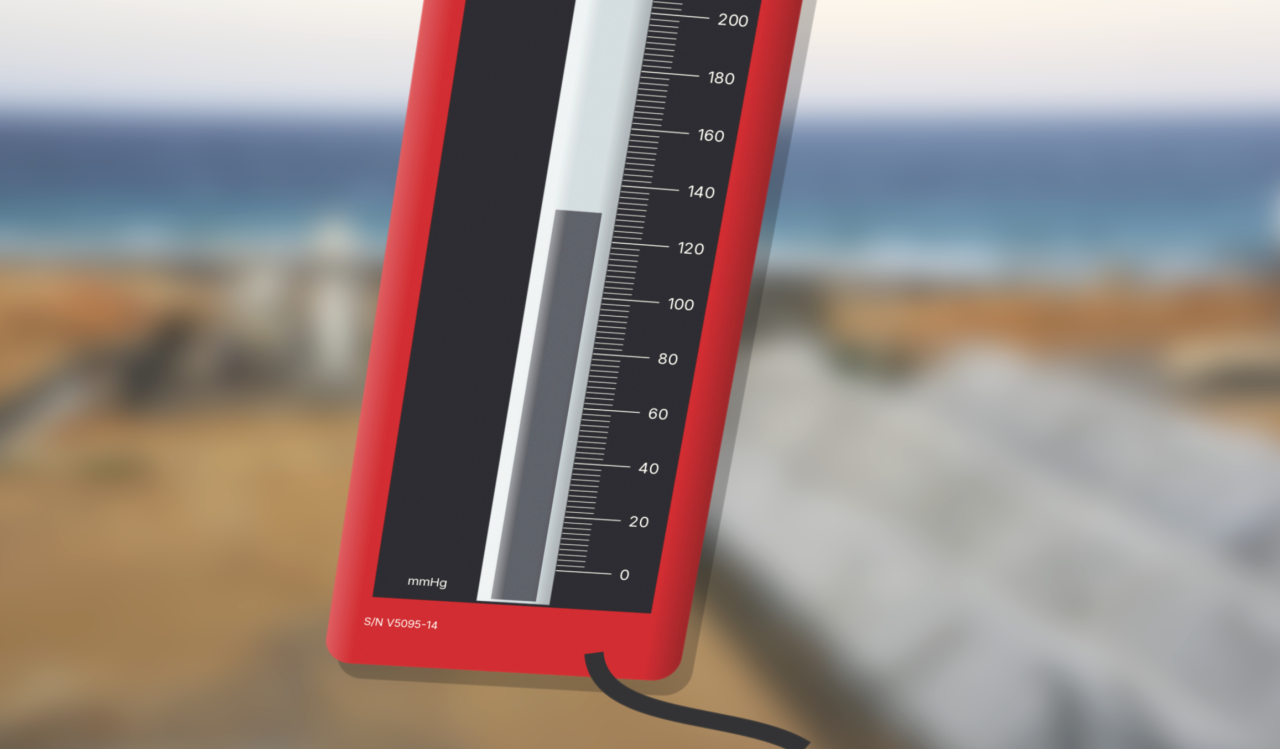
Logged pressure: 130 mmHg
